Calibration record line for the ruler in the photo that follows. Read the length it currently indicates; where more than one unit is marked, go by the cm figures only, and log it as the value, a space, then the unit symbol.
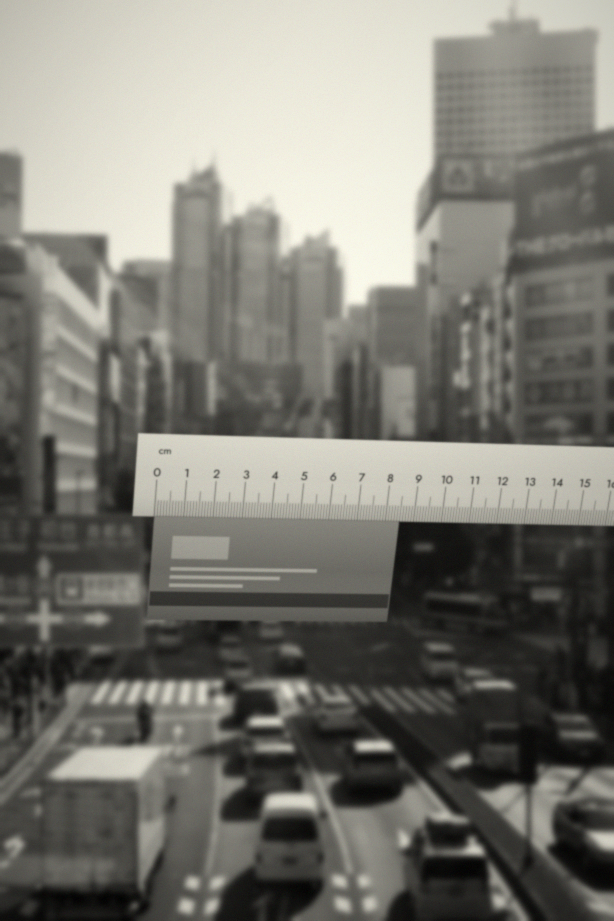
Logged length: 8.5 cm
